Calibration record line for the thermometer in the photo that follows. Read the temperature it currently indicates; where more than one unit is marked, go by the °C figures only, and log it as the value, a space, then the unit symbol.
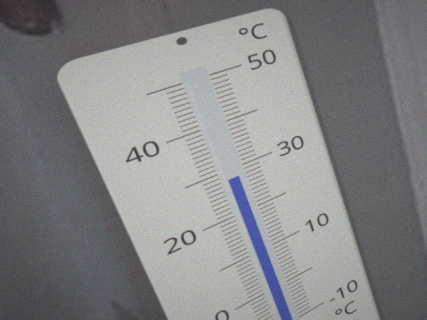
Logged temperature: 28 °C
